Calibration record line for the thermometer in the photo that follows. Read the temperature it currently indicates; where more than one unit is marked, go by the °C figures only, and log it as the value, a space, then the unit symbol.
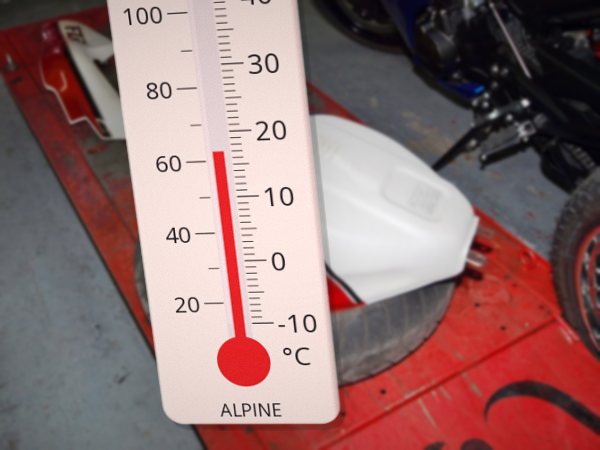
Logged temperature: 17 °C
